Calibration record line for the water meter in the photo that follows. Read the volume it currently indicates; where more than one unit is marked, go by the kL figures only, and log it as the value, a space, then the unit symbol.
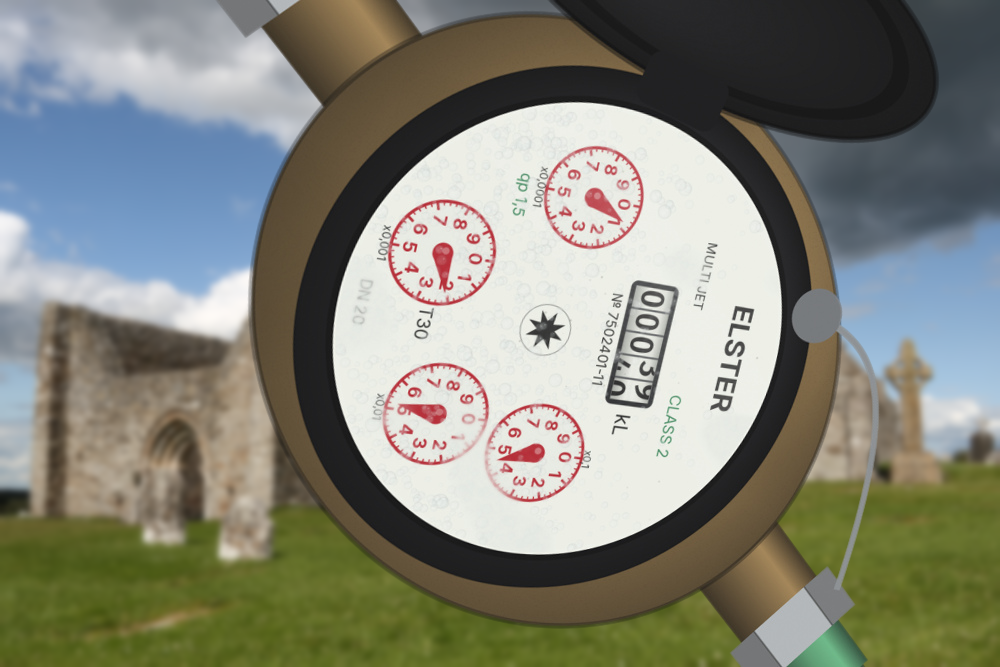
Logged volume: 39.4520 kL
